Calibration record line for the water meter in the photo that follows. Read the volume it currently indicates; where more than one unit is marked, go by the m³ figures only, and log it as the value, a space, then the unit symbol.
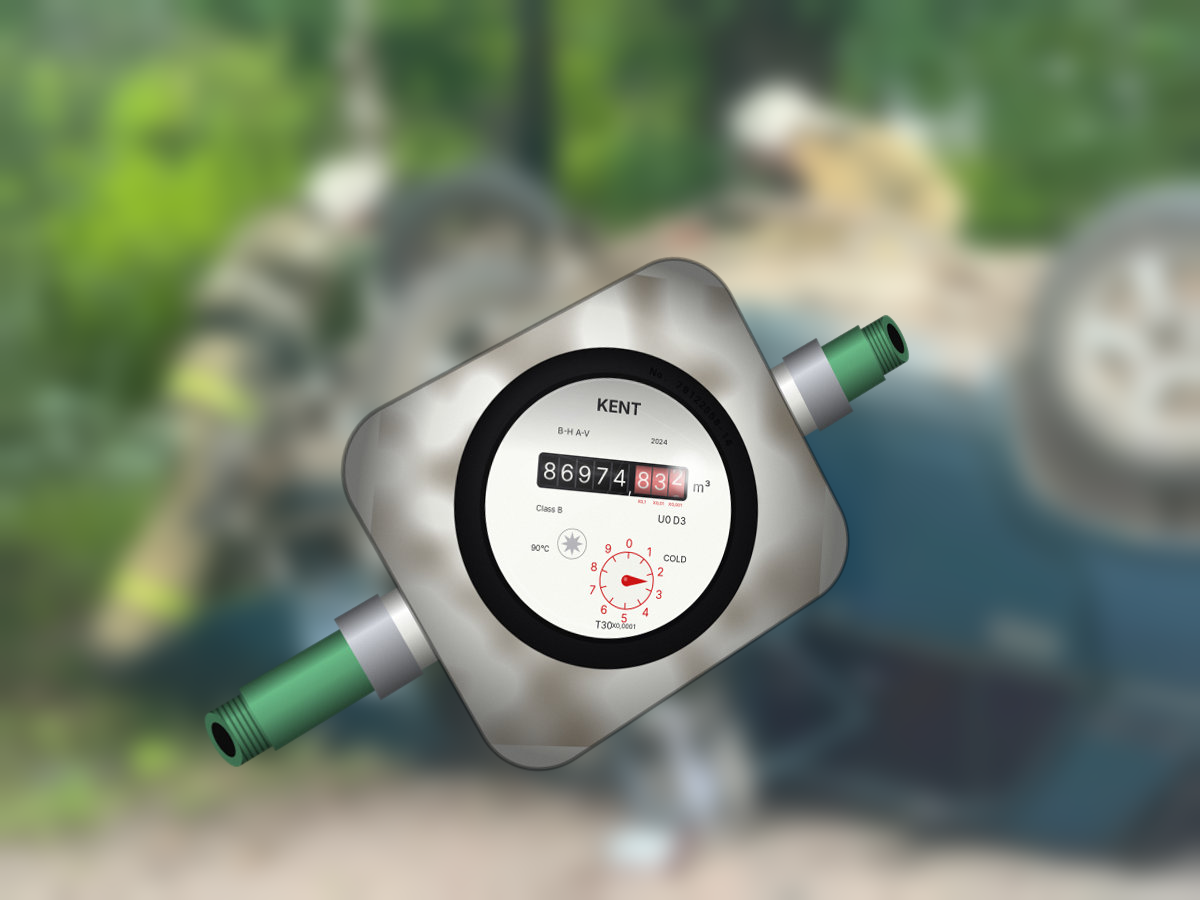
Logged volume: 86974.8322 m³
